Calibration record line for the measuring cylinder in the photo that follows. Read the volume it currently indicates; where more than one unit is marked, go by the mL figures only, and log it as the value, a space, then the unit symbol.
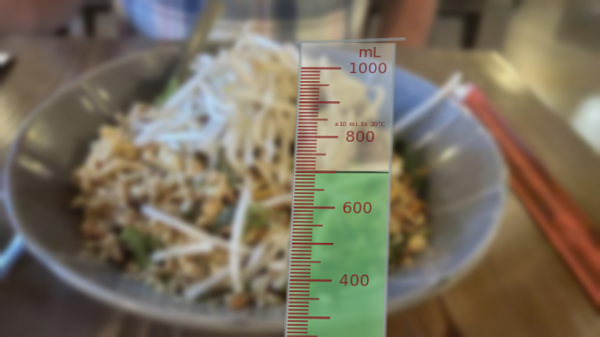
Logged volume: 700 mL
